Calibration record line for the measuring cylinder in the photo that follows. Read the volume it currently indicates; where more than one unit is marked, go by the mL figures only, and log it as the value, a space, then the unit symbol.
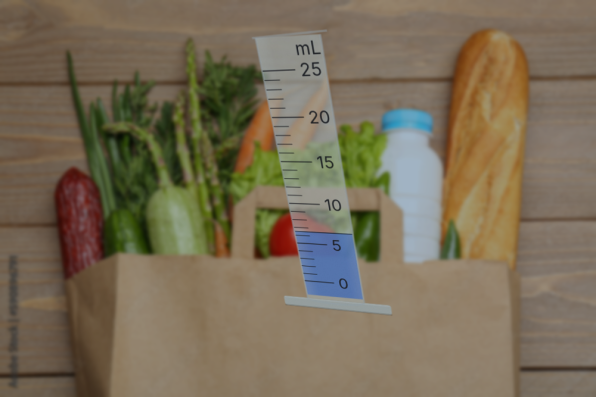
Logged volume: 6.5 mL
